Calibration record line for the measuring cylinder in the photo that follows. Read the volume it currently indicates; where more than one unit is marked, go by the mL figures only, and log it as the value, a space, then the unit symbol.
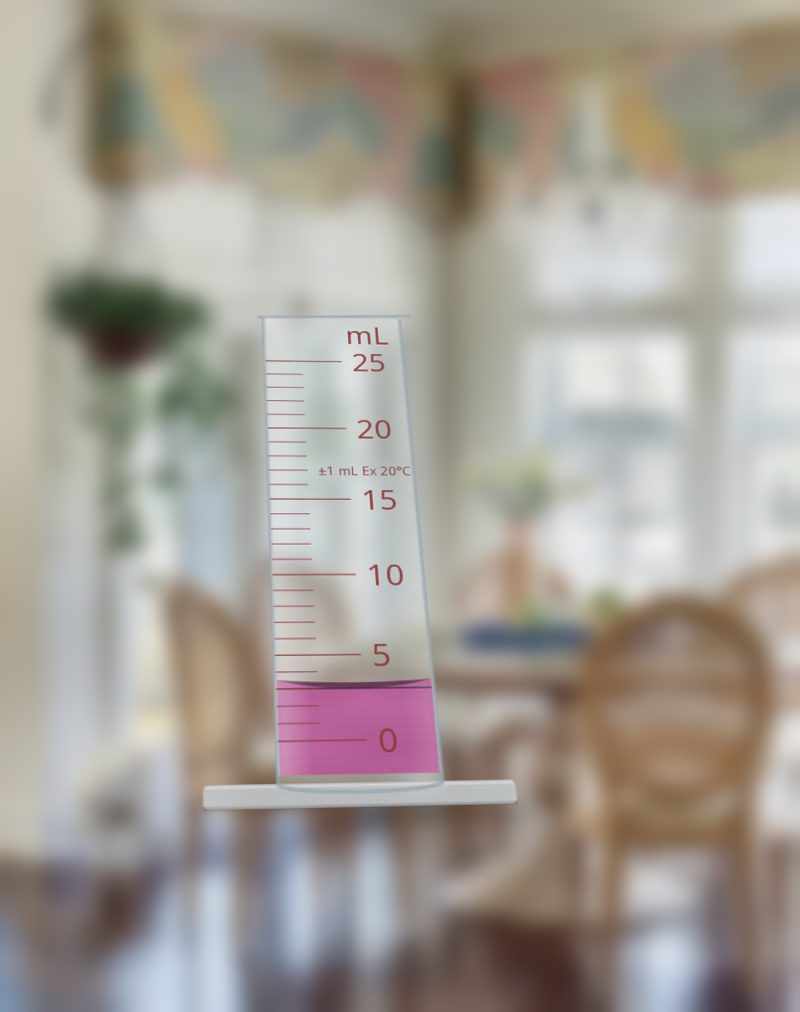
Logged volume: 3 mL
